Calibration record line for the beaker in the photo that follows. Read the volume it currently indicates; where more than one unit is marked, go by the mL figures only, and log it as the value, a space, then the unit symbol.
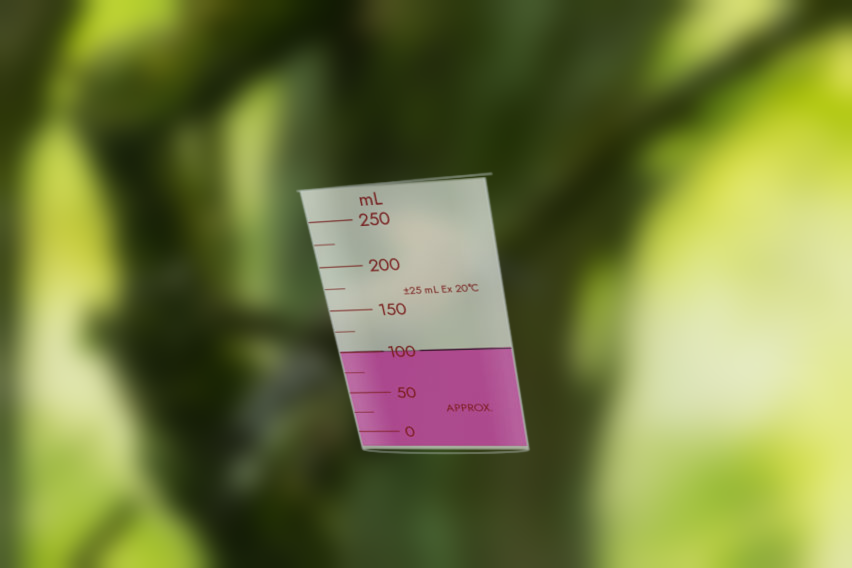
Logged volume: 100 mL
